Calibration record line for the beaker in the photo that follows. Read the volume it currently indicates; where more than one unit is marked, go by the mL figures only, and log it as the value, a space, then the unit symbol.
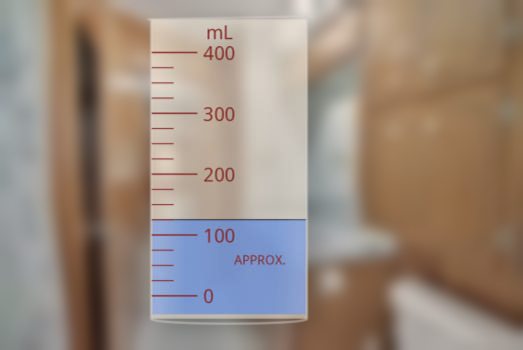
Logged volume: 125 mL
